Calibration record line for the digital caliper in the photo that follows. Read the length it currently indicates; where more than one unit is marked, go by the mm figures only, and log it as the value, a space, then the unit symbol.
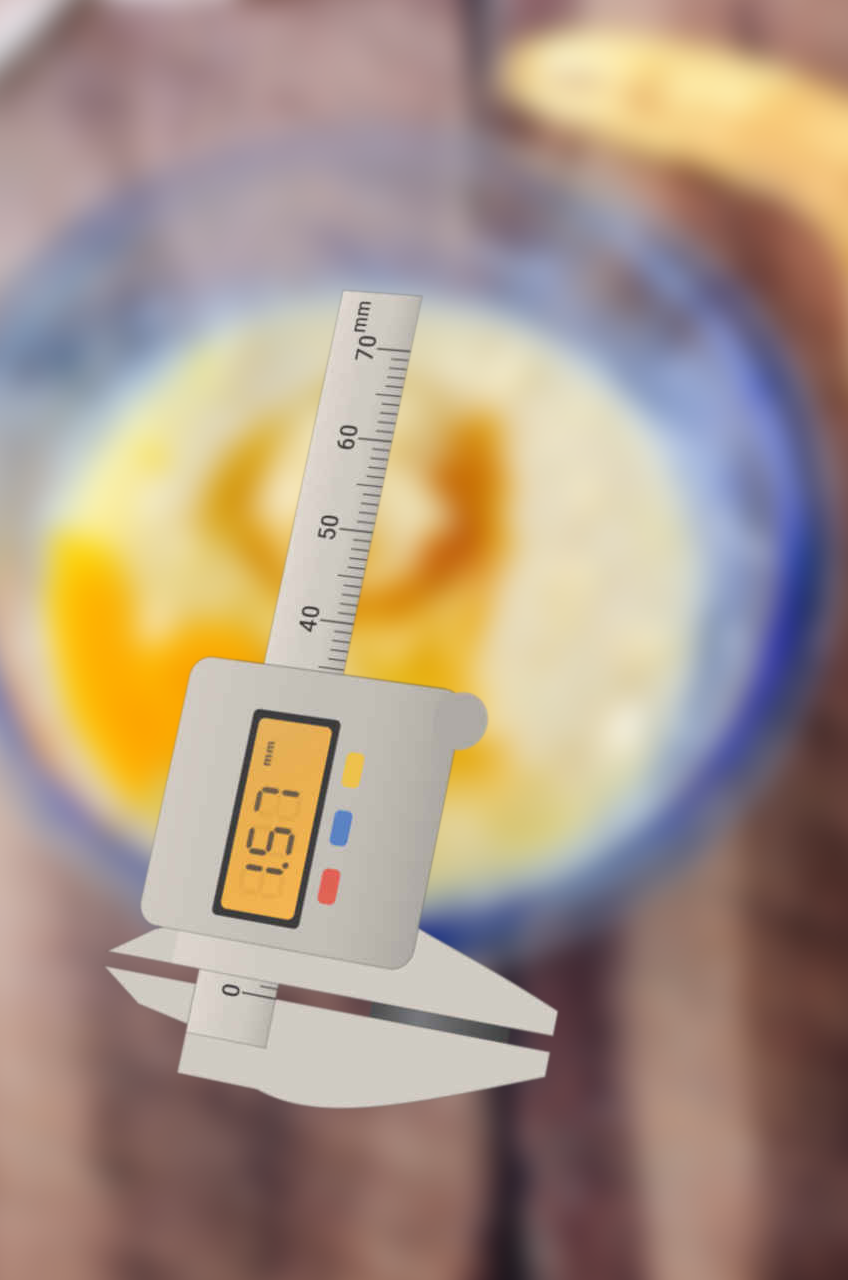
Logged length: 1.57 mm
